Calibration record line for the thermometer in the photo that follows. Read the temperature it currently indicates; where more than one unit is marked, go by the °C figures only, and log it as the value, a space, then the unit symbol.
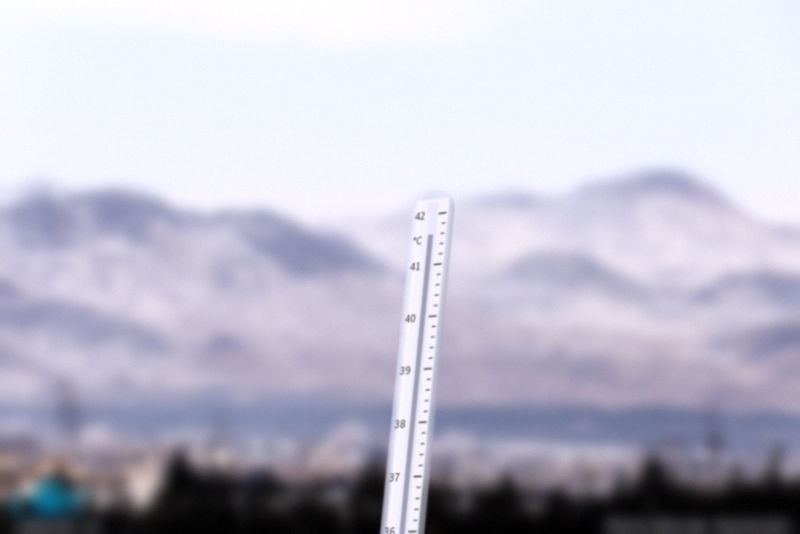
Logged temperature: 41.6 °C
